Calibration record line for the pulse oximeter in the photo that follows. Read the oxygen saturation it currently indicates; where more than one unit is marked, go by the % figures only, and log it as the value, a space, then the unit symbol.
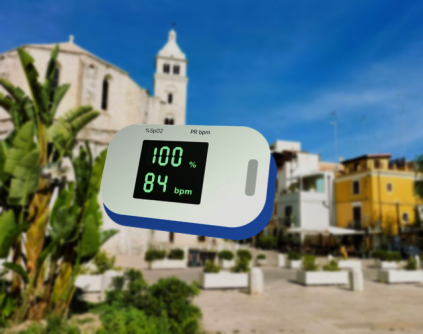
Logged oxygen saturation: 100 %
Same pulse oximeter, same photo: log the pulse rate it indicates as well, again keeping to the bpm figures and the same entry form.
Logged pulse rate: 84 bpm
